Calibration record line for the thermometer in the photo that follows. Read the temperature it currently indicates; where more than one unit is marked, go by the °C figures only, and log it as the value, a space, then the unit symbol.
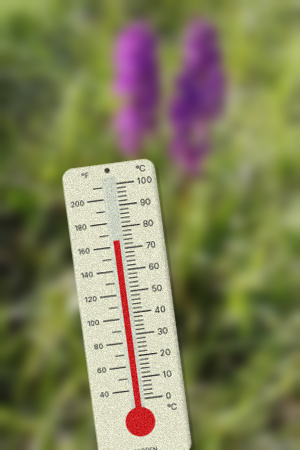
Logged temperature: 74 °C
